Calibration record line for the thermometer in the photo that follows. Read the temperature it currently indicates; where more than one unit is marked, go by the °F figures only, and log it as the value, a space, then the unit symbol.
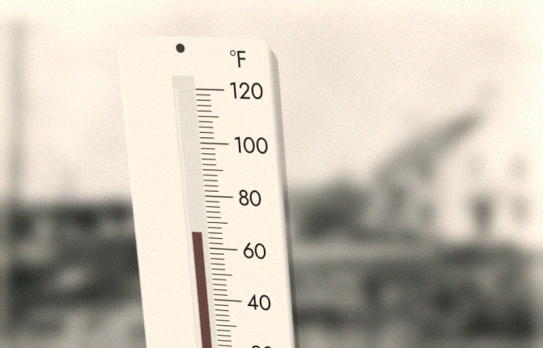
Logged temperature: 66 °F
